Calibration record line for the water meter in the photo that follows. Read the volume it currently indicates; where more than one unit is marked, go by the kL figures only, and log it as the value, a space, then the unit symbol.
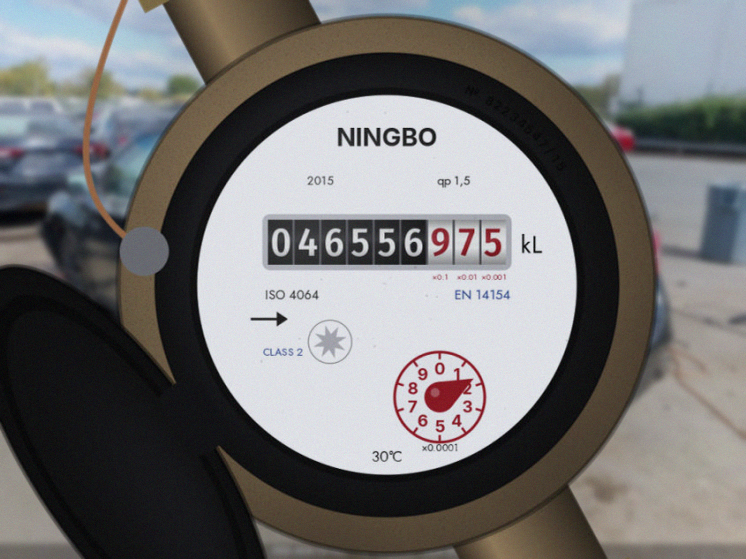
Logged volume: 46556.9751 kL
